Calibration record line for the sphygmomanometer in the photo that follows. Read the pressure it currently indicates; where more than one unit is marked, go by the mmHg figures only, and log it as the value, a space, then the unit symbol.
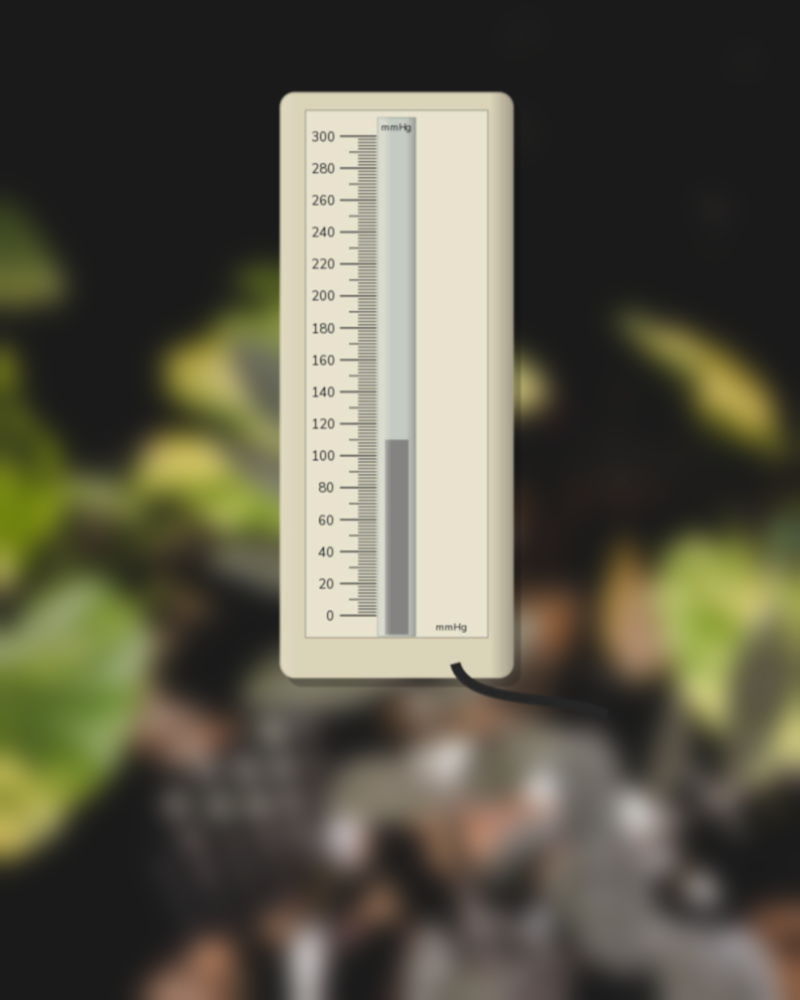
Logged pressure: 110 mmHg
